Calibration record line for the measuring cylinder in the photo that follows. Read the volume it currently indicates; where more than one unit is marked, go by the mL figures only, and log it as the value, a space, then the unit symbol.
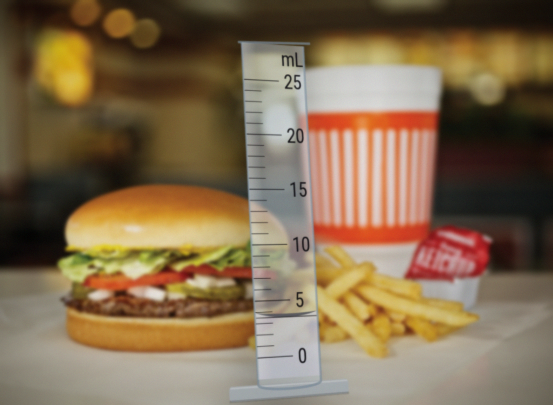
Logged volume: 3.5 mL
